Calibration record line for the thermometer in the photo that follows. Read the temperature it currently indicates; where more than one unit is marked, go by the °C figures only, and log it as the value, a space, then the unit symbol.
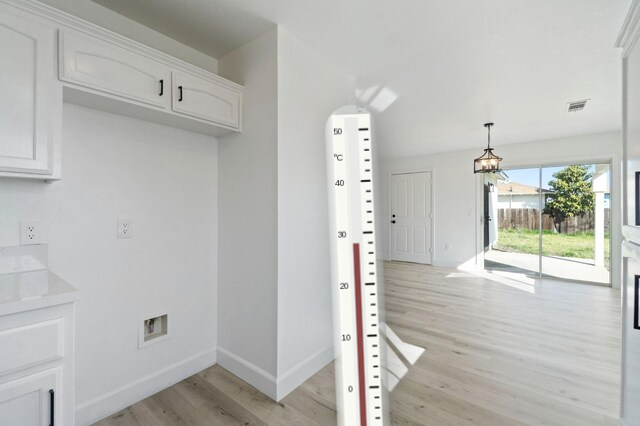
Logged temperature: 28 °C
